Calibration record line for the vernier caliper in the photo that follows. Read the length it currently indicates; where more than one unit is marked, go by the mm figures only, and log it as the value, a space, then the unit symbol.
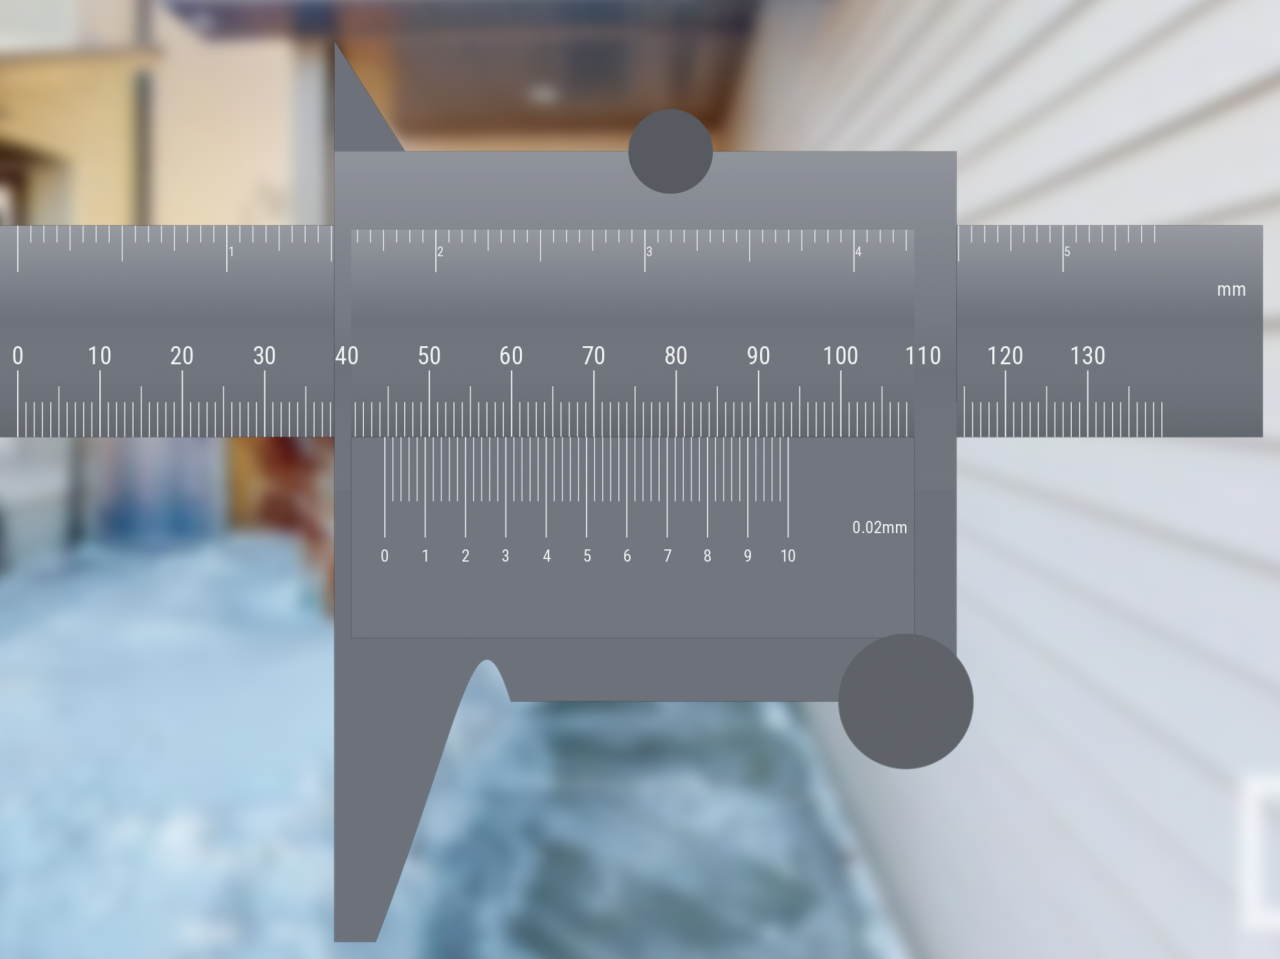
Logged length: 44.6 mm
